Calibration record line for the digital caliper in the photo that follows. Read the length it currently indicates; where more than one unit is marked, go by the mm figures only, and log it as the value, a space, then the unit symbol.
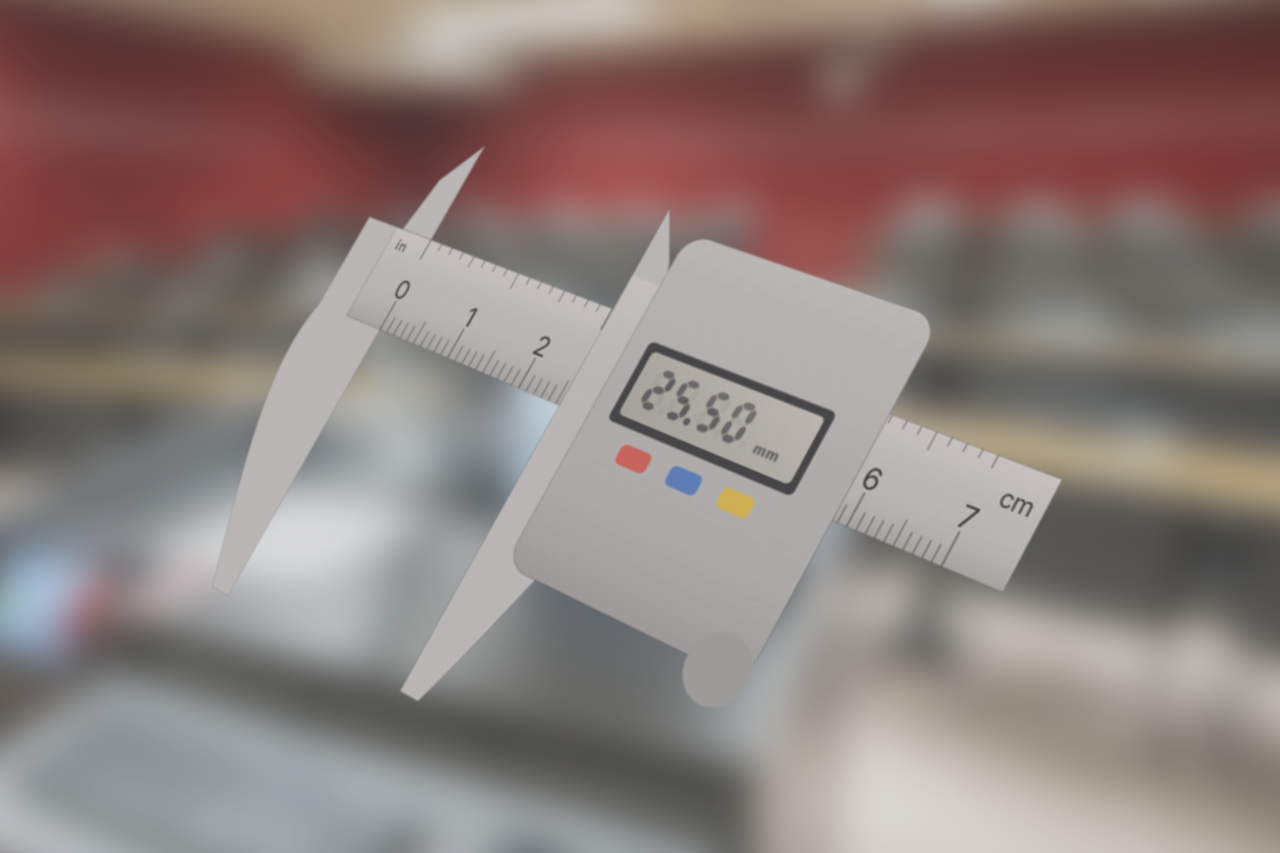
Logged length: 25.50 mm
